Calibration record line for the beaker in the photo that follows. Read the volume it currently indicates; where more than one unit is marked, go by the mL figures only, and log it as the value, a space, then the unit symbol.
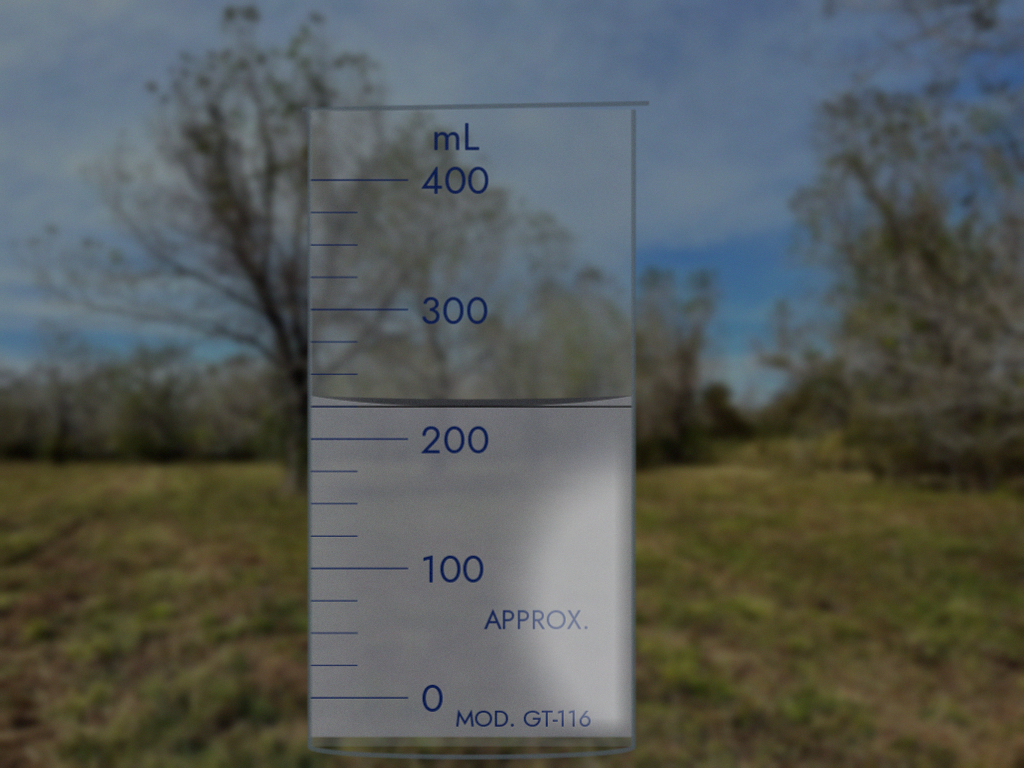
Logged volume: 225 mL
